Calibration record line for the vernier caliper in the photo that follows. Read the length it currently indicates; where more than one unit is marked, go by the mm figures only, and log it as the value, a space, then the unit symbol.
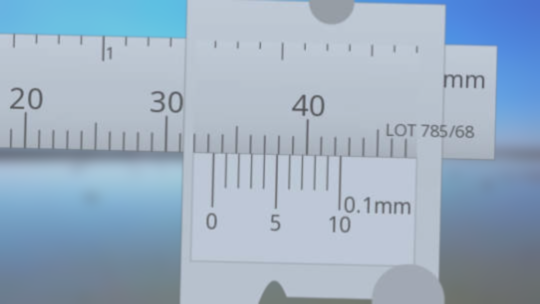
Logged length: 33.4 mm
